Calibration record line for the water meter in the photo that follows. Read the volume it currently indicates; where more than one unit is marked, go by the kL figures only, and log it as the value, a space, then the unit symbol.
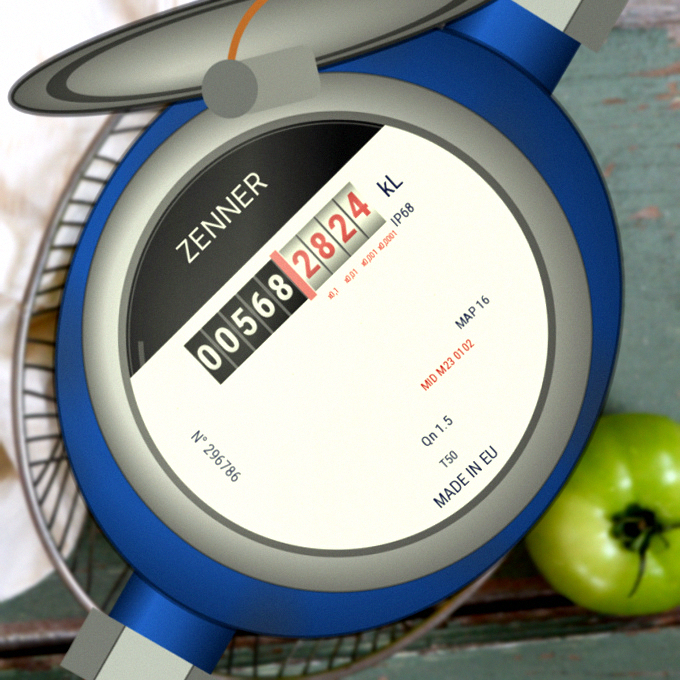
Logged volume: 568.2824 kL
